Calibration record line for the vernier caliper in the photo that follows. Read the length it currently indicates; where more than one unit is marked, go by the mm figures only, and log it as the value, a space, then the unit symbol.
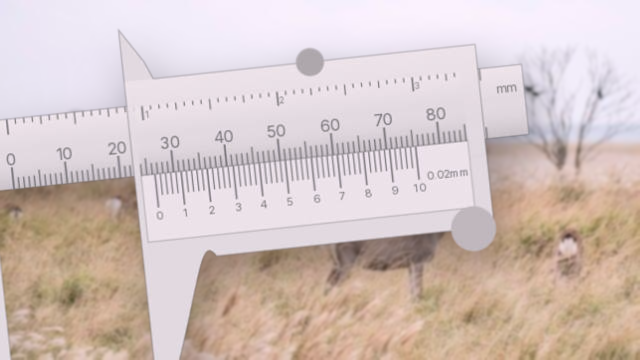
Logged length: 26.5 mm
